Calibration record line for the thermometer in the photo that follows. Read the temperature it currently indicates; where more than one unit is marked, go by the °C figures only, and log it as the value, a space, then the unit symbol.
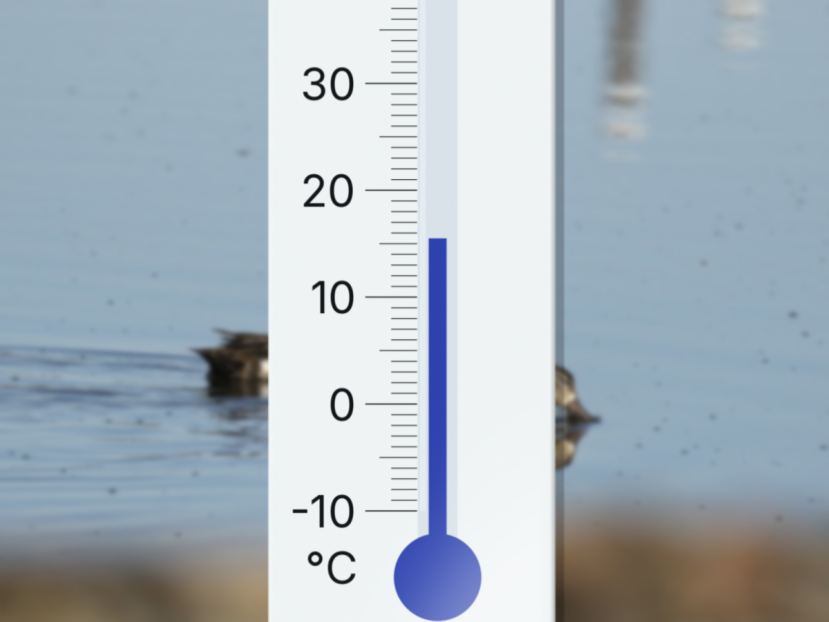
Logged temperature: 15.5 °C
